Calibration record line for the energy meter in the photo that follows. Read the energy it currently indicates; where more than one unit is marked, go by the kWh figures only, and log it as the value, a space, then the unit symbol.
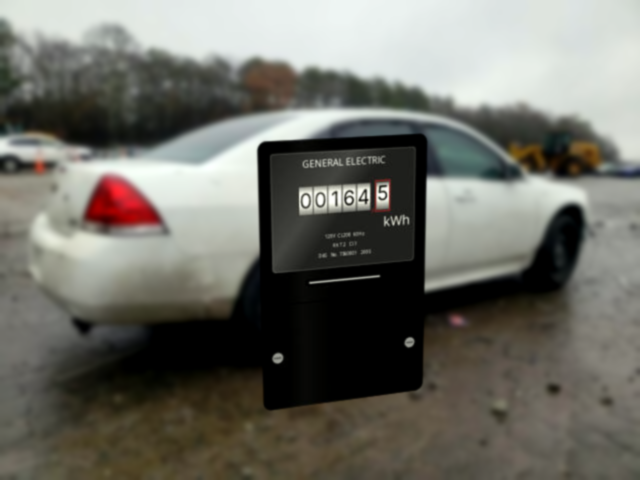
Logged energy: 164.5 kWh
